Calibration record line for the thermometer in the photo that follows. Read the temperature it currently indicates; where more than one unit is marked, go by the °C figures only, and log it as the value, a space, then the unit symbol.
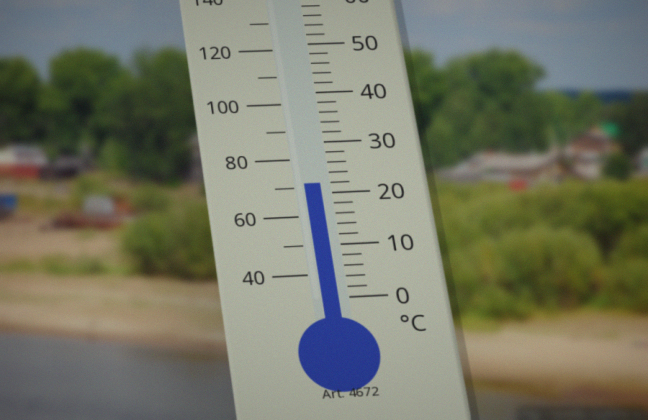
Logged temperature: 22 °C
